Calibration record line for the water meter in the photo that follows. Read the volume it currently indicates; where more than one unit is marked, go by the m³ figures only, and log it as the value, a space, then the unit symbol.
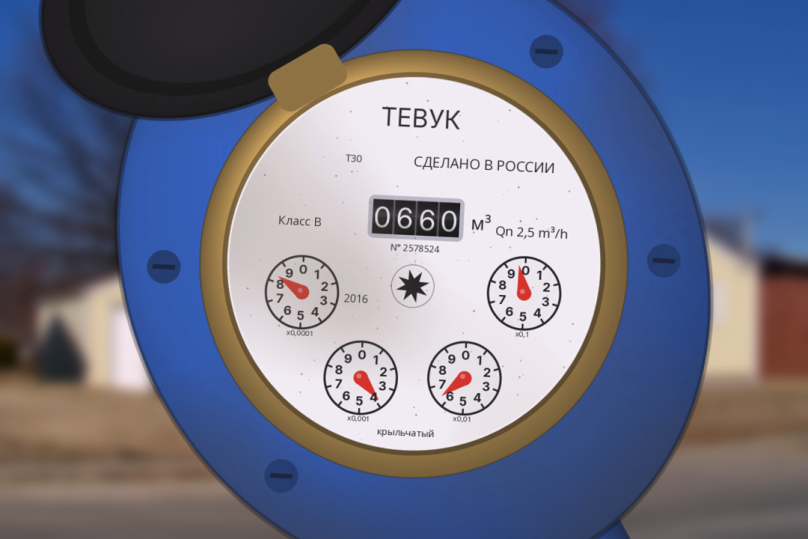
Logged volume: 659.9638 m³
